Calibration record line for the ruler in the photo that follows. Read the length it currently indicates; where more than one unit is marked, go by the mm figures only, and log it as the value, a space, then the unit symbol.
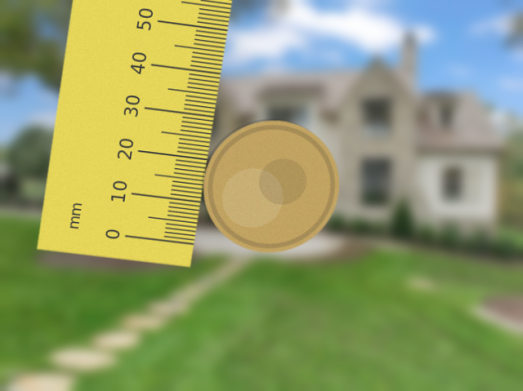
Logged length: 31 mm
